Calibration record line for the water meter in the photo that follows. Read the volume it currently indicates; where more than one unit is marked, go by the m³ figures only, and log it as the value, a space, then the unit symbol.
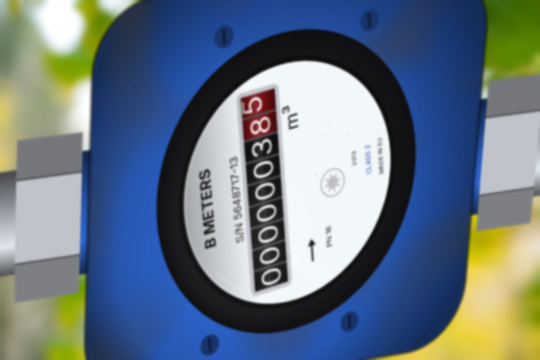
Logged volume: 3.85 m³
